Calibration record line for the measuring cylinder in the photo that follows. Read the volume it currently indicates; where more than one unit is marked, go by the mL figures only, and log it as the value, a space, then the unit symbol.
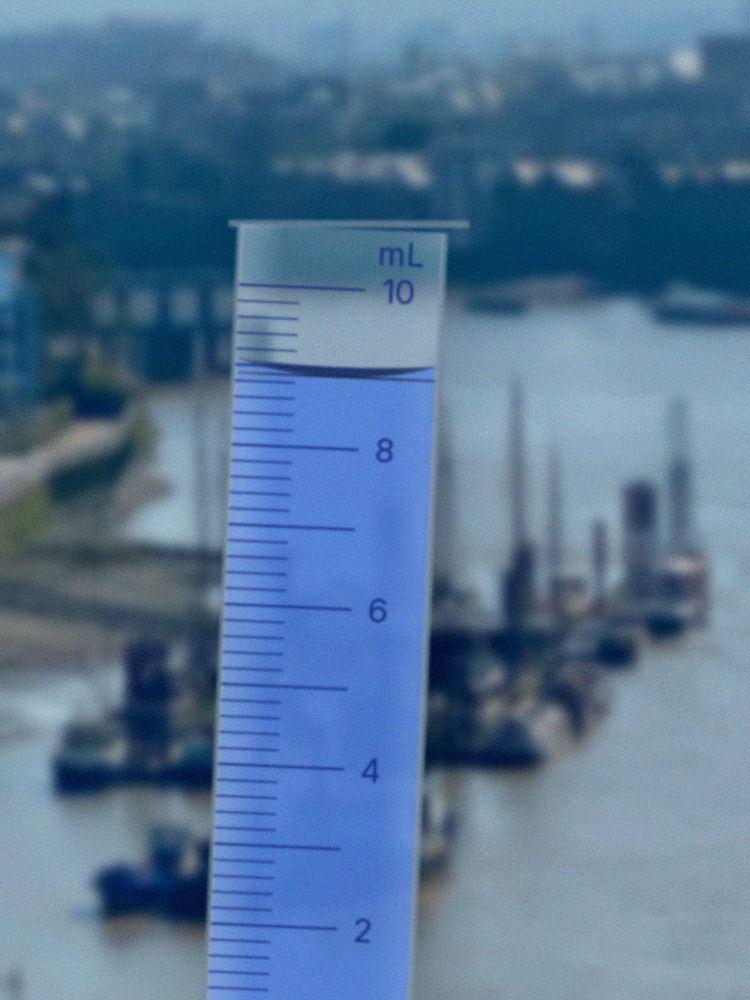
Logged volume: 8.9 mL
